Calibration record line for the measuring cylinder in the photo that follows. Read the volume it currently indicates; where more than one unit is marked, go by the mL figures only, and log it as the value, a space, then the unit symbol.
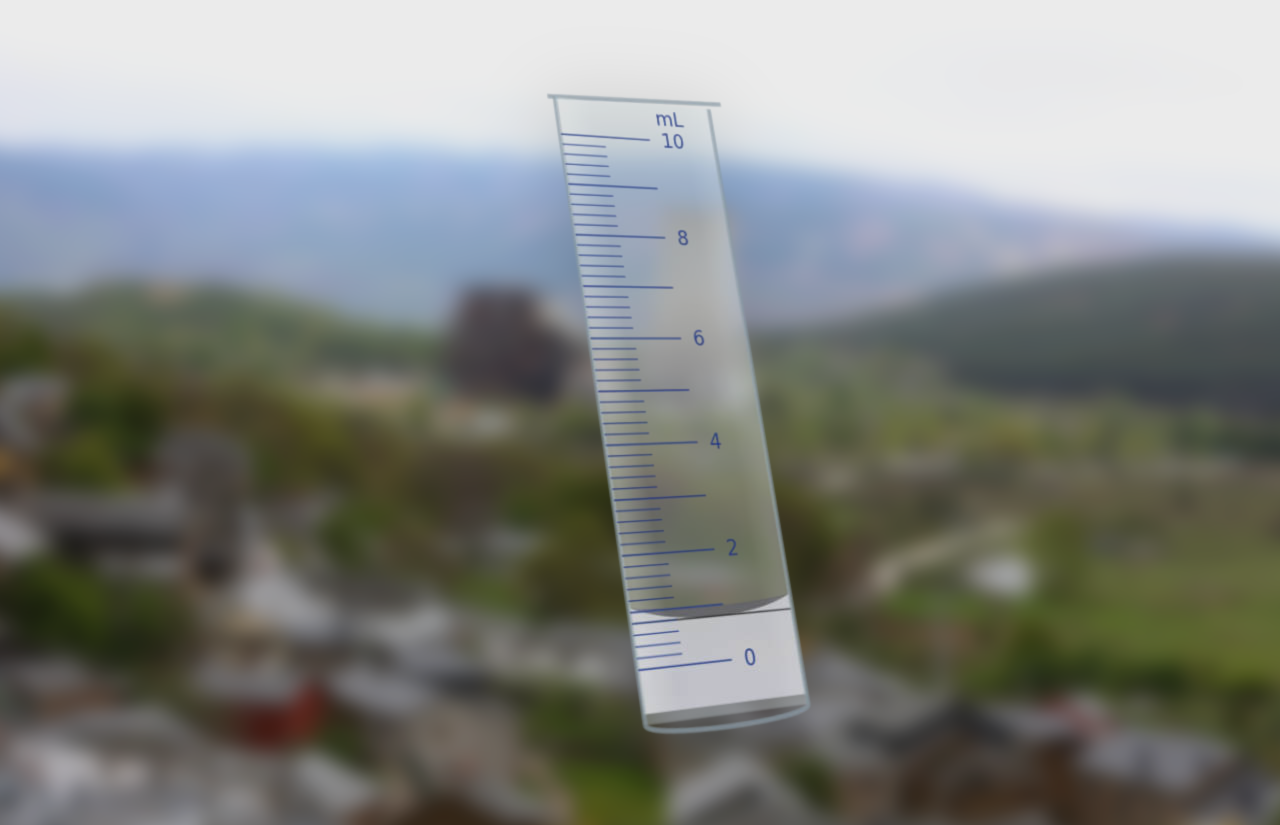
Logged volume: 0.8 mL
